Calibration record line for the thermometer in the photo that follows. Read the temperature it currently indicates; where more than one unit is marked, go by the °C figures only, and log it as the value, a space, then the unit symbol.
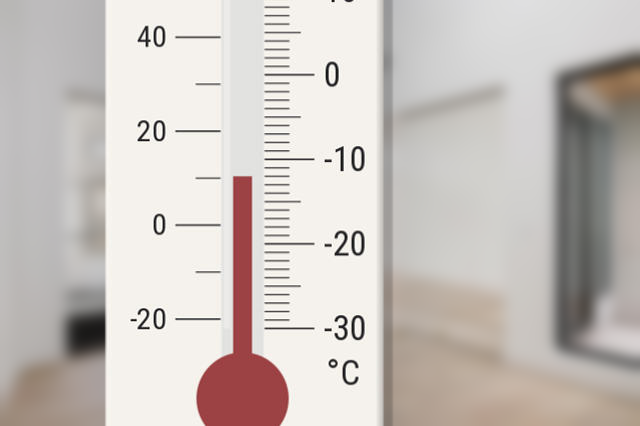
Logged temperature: -12 °C
